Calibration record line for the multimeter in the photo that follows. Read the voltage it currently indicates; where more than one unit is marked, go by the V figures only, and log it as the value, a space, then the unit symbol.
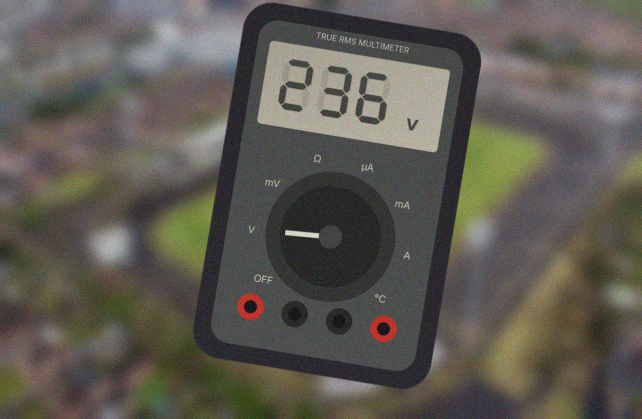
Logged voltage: 236 V
